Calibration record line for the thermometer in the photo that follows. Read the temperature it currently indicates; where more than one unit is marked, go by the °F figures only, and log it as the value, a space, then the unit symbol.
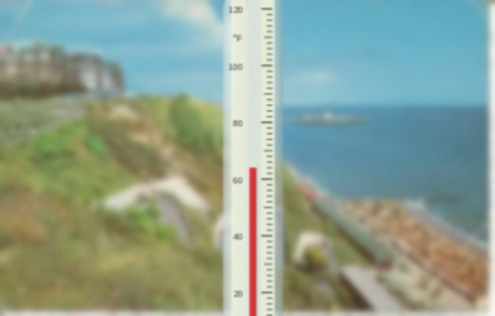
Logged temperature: 64 °F
